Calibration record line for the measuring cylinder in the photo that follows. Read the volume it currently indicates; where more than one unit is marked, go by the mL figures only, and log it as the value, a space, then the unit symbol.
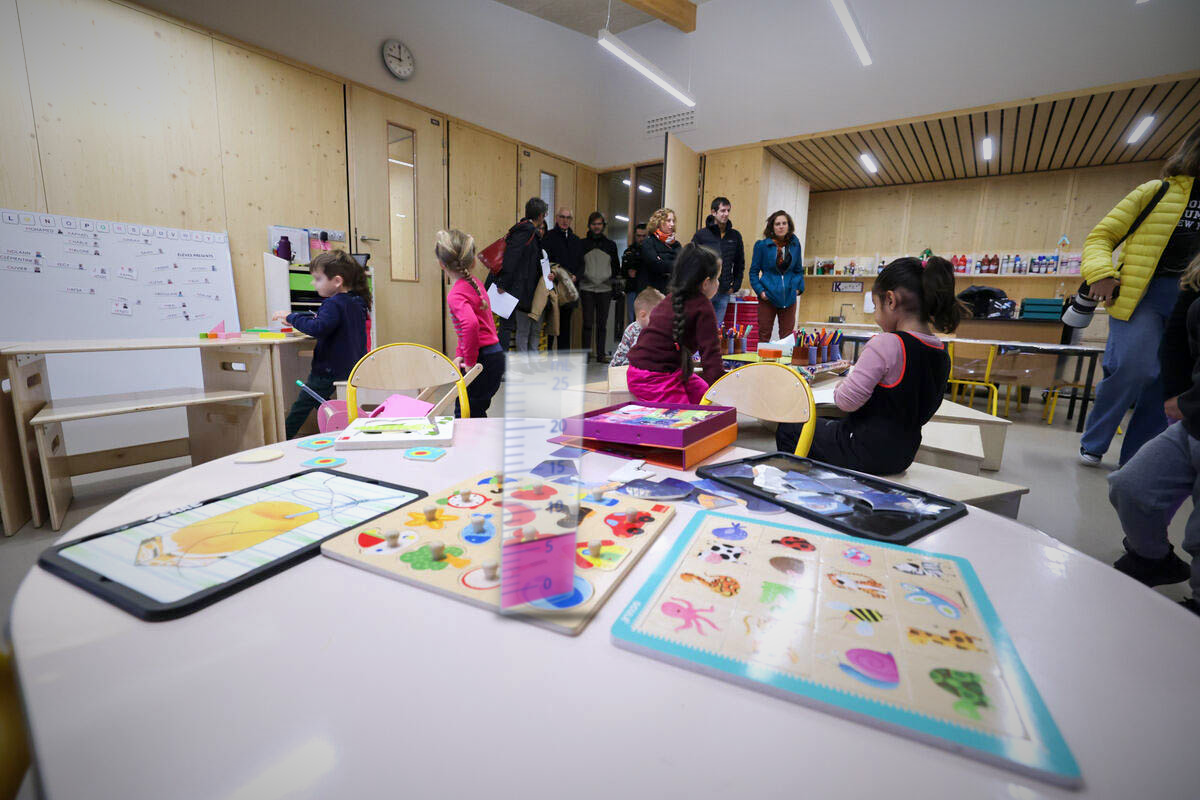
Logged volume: 6 mL
